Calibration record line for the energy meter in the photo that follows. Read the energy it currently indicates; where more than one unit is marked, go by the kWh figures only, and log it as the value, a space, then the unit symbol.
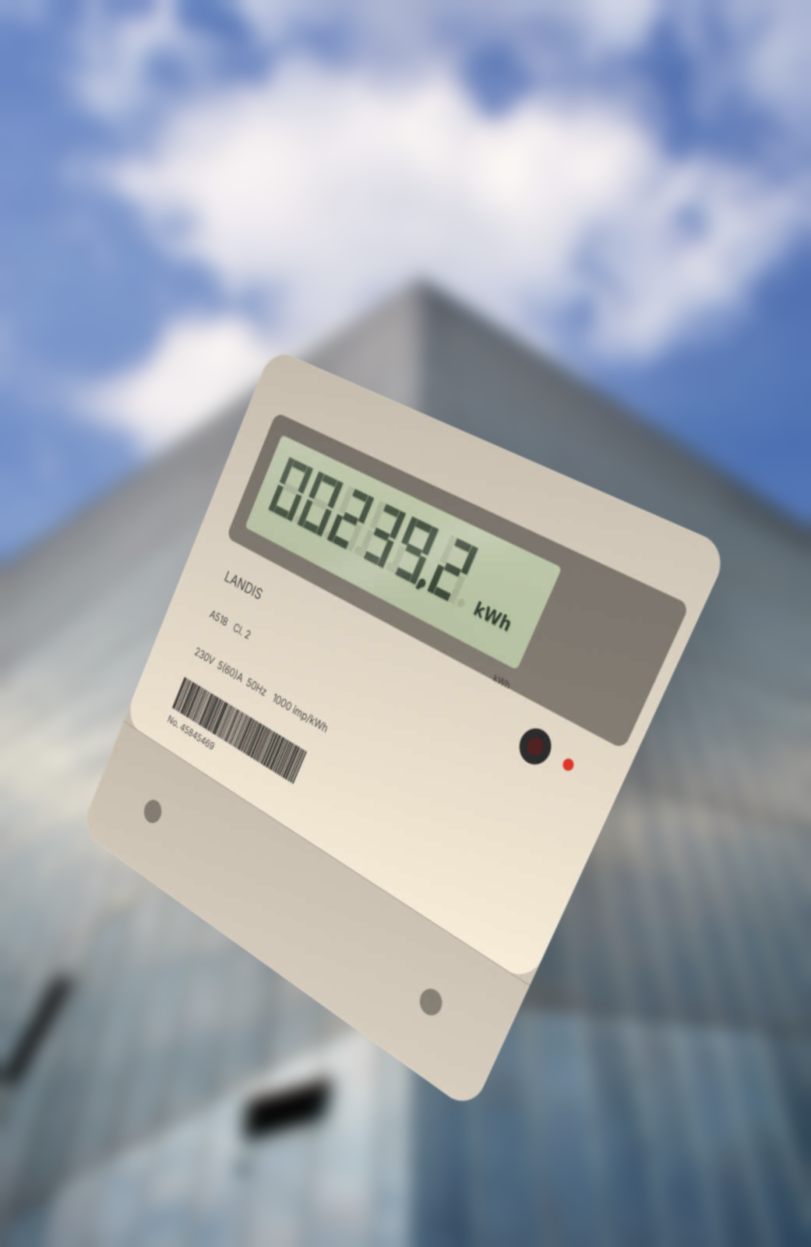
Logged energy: 239.2 kWh
